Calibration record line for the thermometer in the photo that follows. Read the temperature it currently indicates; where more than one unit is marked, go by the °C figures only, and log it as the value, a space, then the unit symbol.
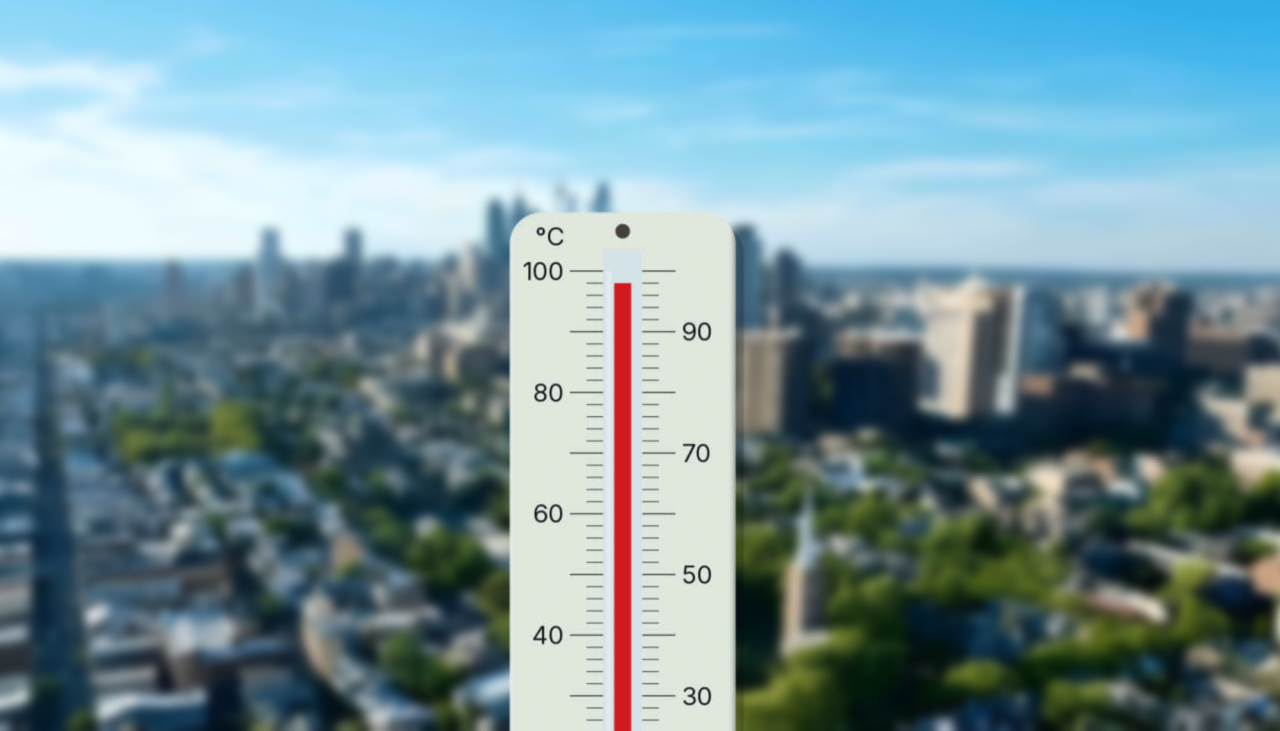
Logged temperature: 98 °C
